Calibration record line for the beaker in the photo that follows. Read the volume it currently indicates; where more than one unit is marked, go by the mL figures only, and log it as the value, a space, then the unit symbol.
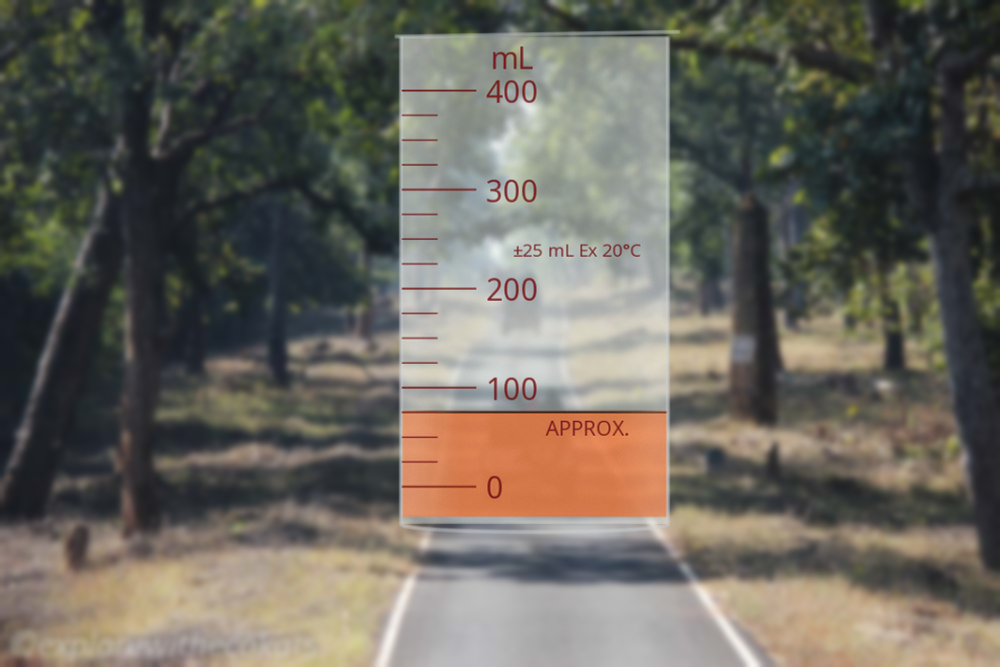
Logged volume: 75 mL
